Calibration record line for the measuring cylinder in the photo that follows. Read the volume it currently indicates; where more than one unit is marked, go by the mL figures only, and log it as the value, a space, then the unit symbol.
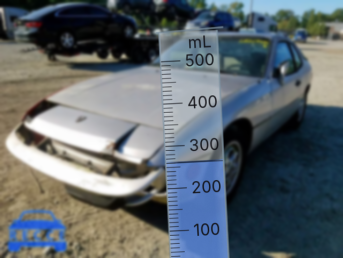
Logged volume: 260 mL
